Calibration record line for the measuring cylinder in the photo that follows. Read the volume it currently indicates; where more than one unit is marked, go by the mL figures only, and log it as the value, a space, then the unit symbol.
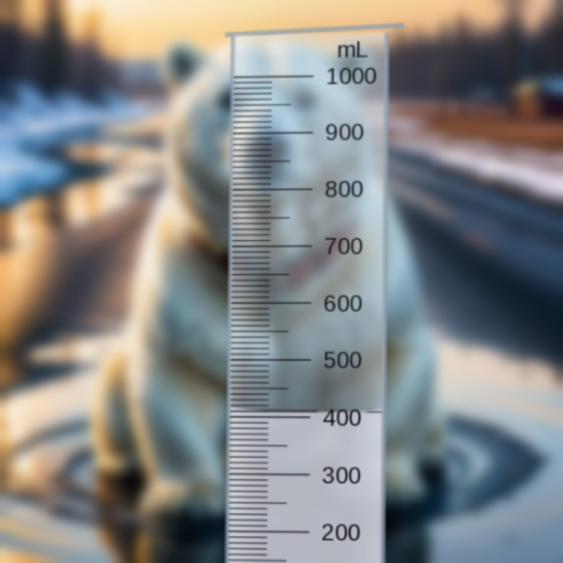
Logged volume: 410 mL
